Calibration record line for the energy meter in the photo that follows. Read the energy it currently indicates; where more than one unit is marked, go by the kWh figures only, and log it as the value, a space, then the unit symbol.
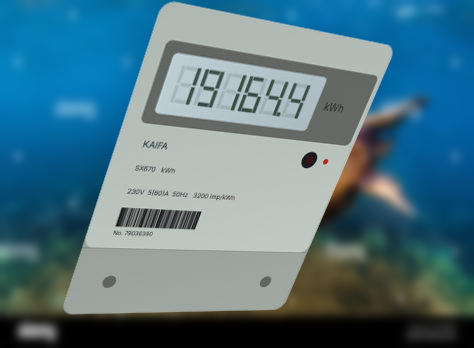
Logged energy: 19164.4 kWh
